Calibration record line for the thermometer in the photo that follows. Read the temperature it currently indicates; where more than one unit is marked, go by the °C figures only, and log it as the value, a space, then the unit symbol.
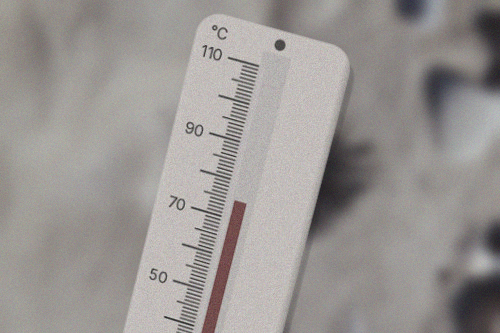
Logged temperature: 75 °C
